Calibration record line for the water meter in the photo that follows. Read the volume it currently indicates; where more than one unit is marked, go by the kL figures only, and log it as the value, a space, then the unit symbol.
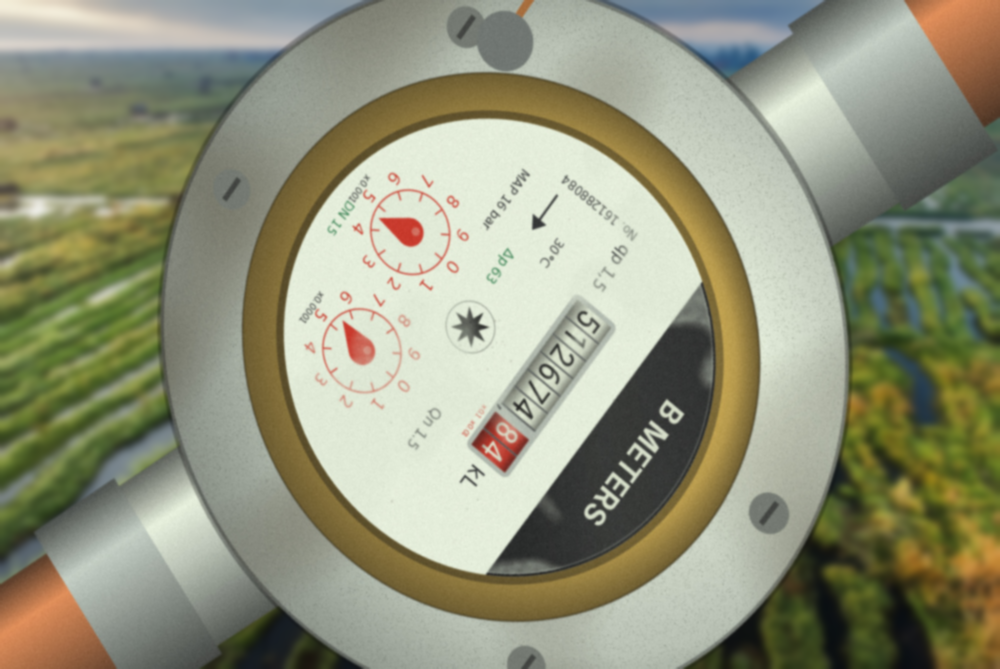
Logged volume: 512674.8445 kL
